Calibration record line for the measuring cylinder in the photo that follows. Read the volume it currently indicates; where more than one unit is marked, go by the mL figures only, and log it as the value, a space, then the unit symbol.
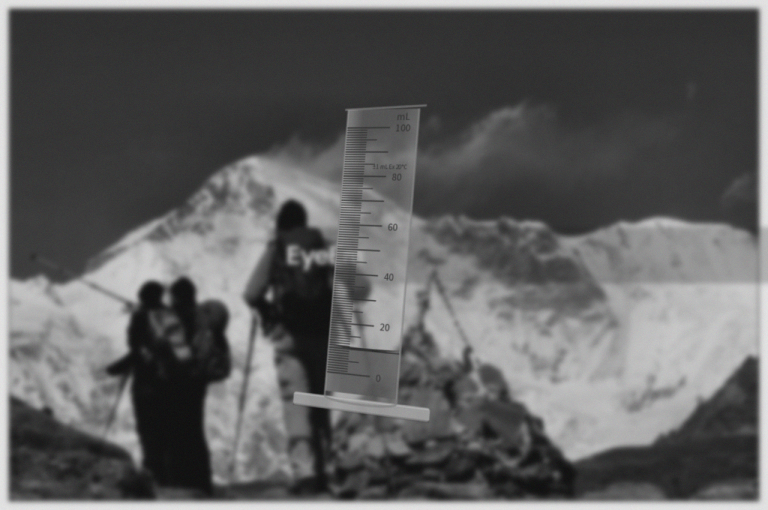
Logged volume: 10 mL
